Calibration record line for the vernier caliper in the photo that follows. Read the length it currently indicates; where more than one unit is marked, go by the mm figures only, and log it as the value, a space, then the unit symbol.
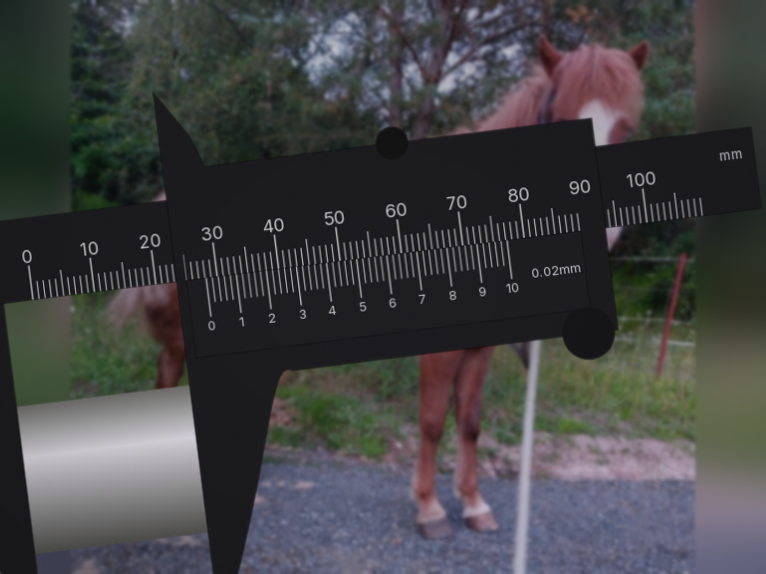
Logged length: 28.2 mm
